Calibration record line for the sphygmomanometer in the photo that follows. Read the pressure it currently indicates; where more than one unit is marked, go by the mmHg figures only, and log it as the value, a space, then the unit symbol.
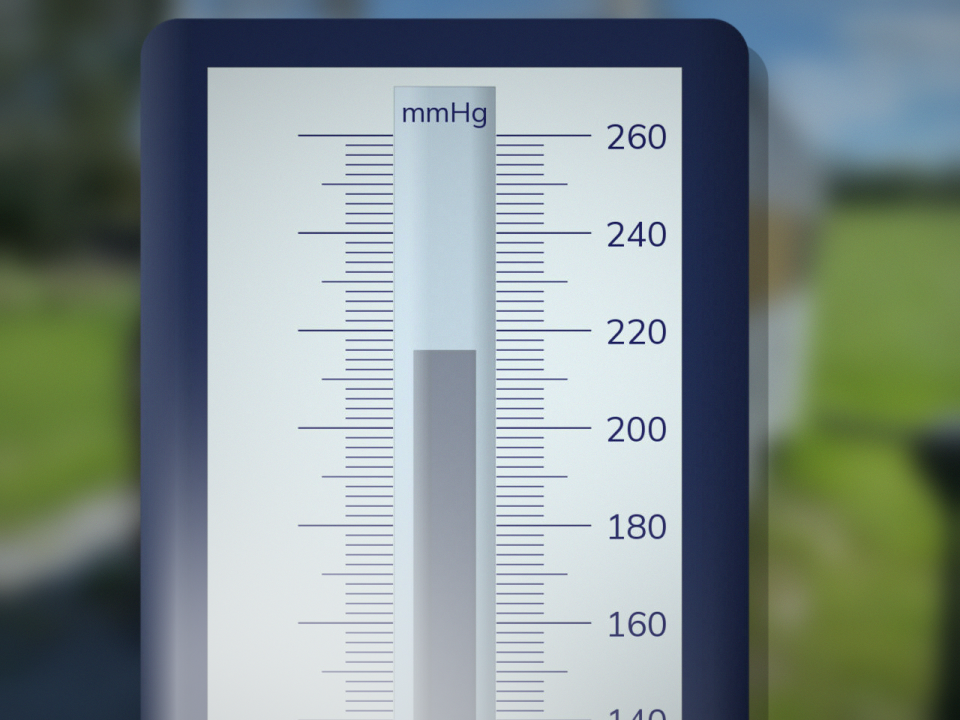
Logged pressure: 216 mmHg
